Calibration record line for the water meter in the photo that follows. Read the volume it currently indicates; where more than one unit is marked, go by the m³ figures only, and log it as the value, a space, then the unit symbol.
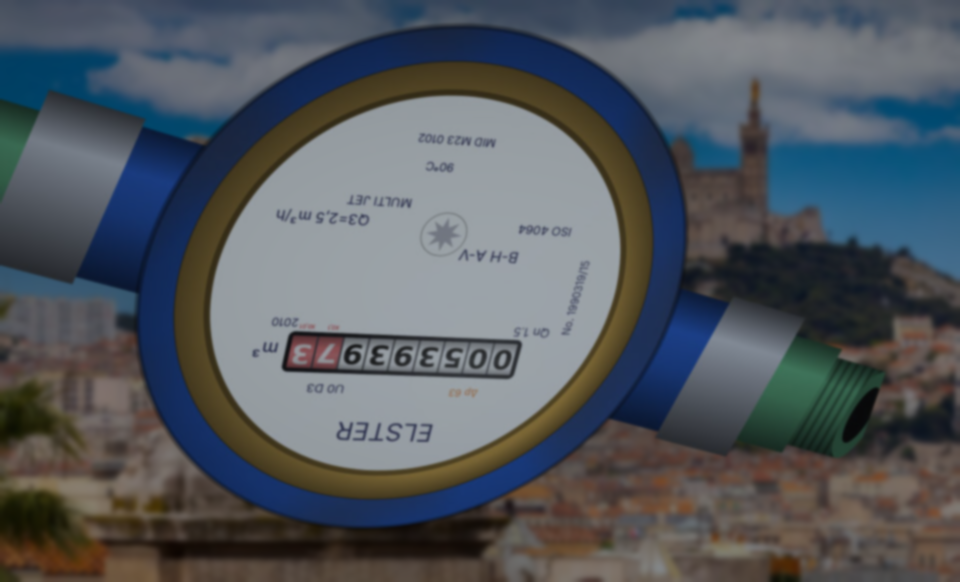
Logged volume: 53939.73 m³
